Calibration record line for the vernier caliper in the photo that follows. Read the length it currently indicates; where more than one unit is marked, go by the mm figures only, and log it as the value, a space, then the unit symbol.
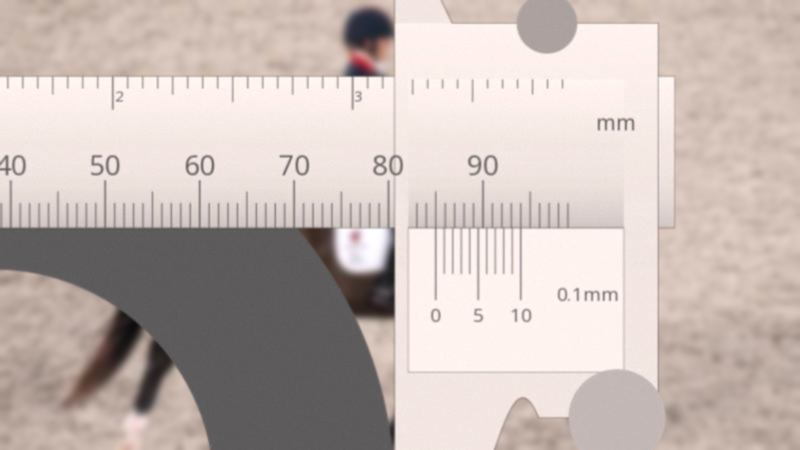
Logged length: 85.0 mm
